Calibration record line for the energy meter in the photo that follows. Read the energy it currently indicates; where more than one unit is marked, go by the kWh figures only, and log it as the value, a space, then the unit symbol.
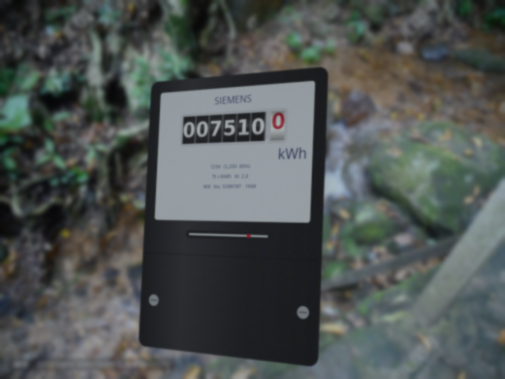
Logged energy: 7510.0 kWh
